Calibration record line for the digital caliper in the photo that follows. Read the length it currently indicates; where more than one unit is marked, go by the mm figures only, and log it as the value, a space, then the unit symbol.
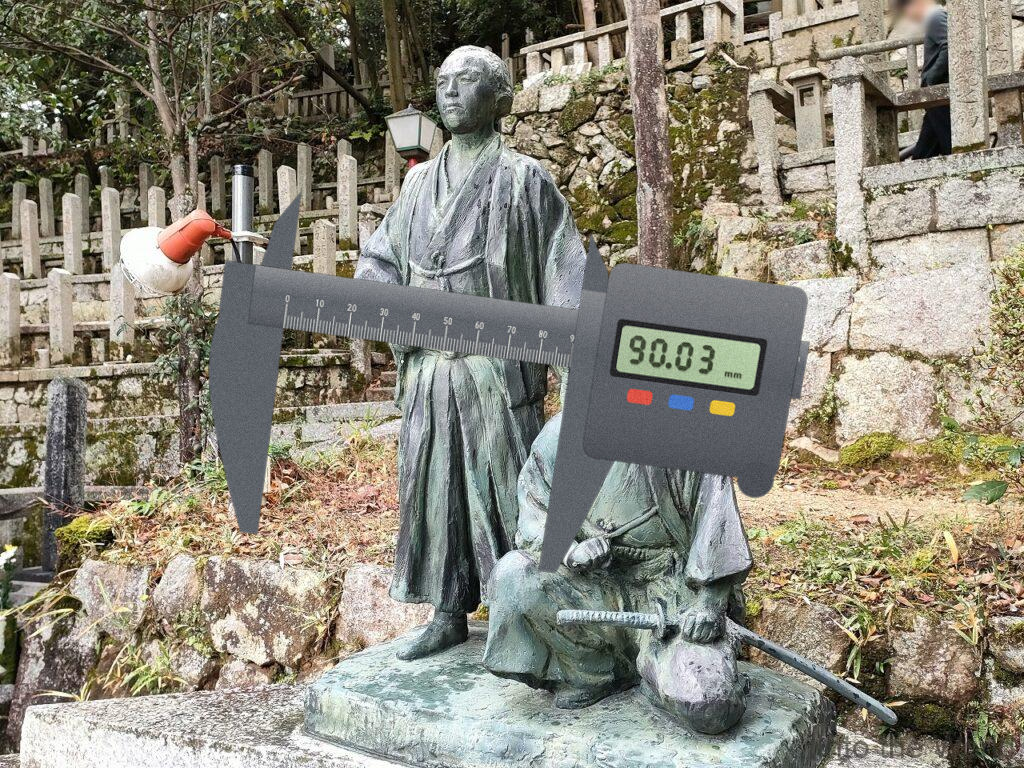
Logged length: 90.03 mm
